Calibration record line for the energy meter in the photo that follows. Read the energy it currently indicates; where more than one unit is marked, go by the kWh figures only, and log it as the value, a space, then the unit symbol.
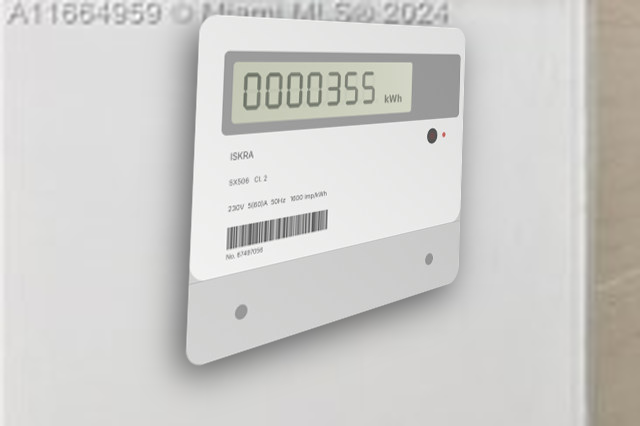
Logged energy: 355 kWh
